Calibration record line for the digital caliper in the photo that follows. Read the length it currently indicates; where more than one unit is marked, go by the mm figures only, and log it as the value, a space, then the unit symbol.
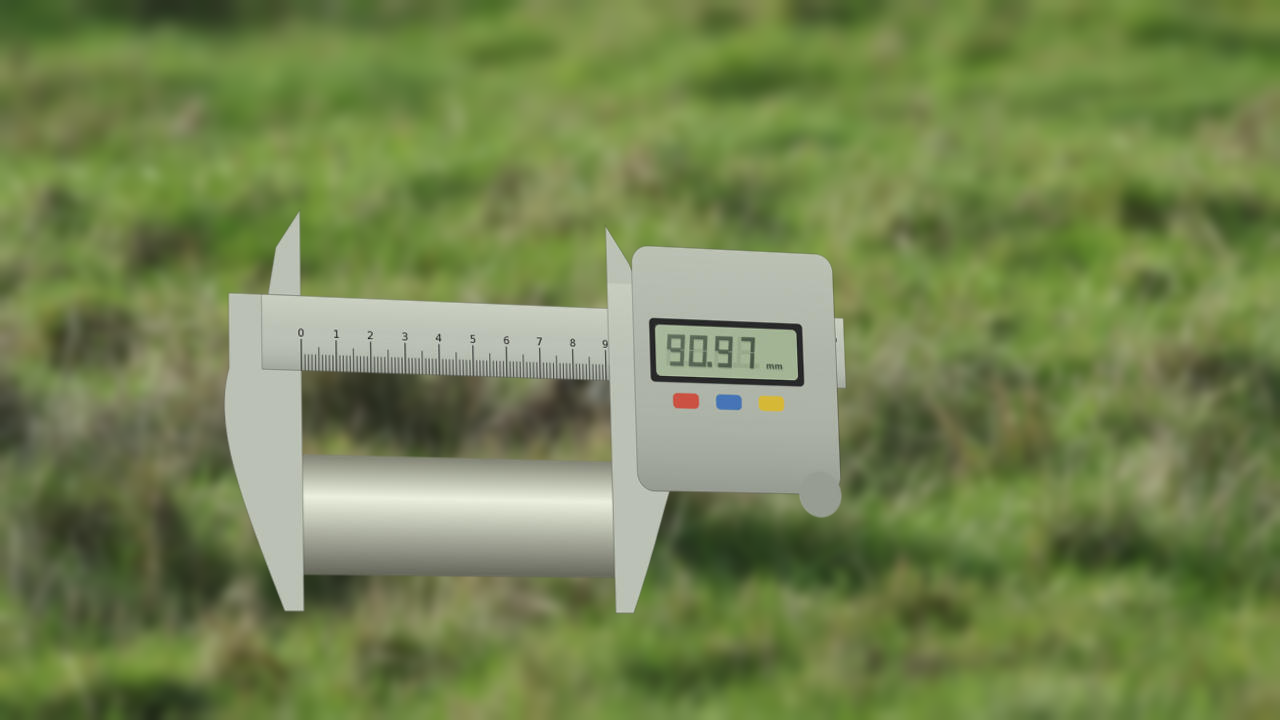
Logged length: 90.97 mm
